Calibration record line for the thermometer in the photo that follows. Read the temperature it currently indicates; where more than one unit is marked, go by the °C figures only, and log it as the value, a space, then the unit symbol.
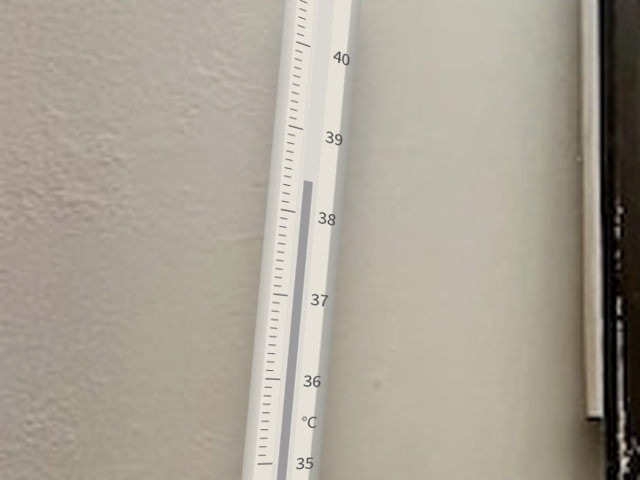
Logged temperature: 38.4 °C
